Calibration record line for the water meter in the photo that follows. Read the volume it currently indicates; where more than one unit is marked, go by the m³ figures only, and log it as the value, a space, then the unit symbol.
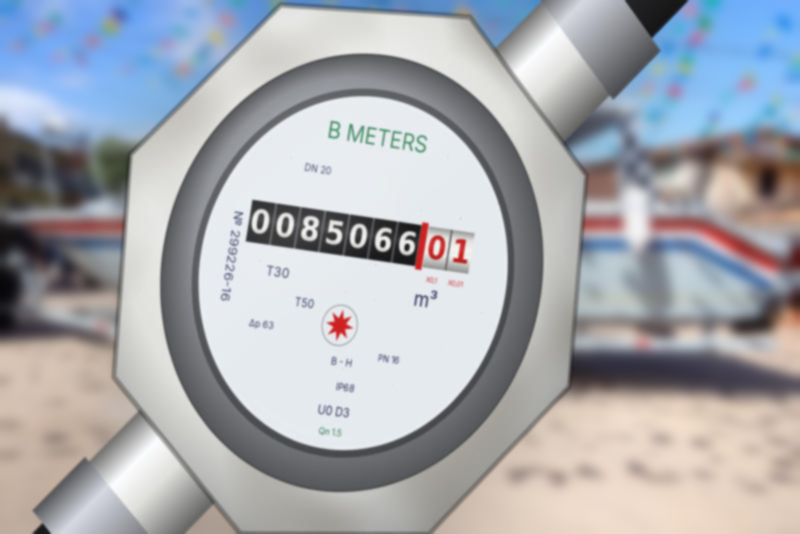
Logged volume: 85066.01 m³
